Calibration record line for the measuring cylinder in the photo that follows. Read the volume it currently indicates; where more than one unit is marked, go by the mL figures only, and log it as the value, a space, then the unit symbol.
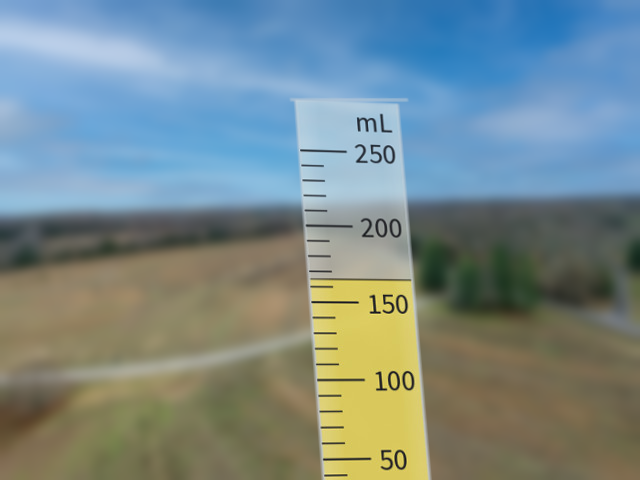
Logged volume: 165 mL
